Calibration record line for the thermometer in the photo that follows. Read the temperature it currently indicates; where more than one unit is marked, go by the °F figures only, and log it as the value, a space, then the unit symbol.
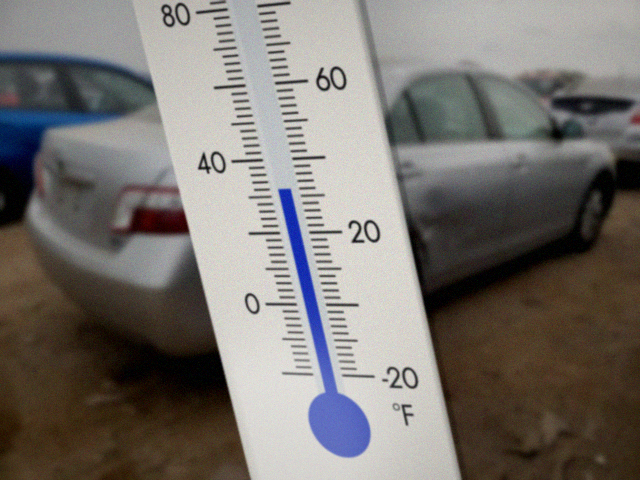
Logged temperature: 32 °F
